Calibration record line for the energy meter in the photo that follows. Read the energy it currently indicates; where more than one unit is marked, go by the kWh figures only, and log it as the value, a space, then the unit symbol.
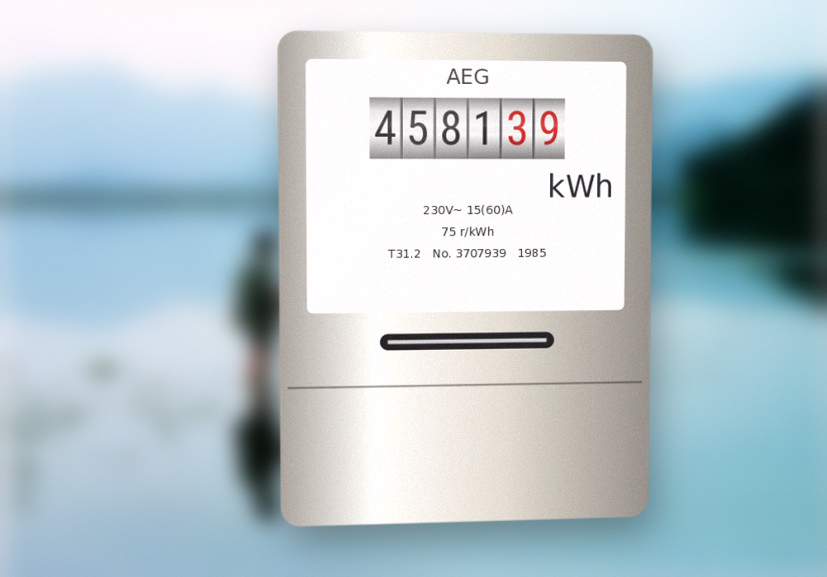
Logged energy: 4581.39 kWh
